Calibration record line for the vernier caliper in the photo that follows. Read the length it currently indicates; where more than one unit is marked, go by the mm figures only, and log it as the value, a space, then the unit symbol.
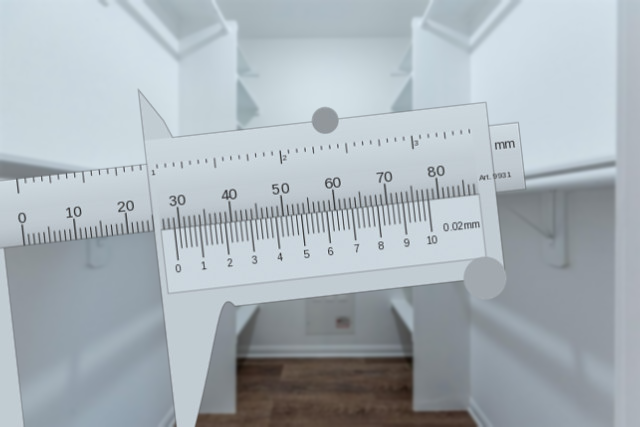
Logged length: 29.0 mm
